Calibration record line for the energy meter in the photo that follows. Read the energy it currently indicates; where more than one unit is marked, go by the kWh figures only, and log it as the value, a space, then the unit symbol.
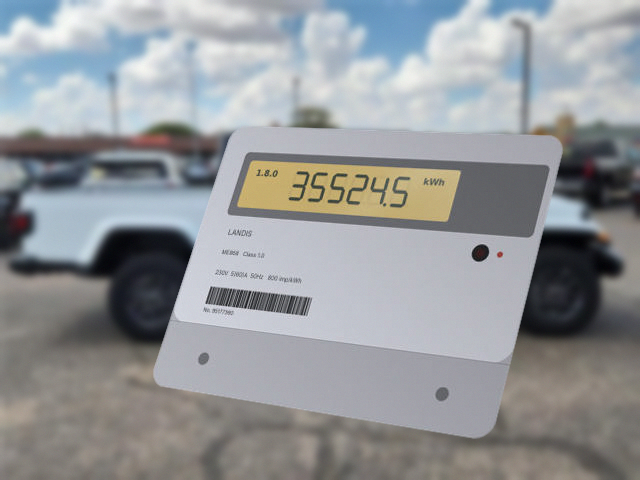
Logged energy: 35524.5 kWh
